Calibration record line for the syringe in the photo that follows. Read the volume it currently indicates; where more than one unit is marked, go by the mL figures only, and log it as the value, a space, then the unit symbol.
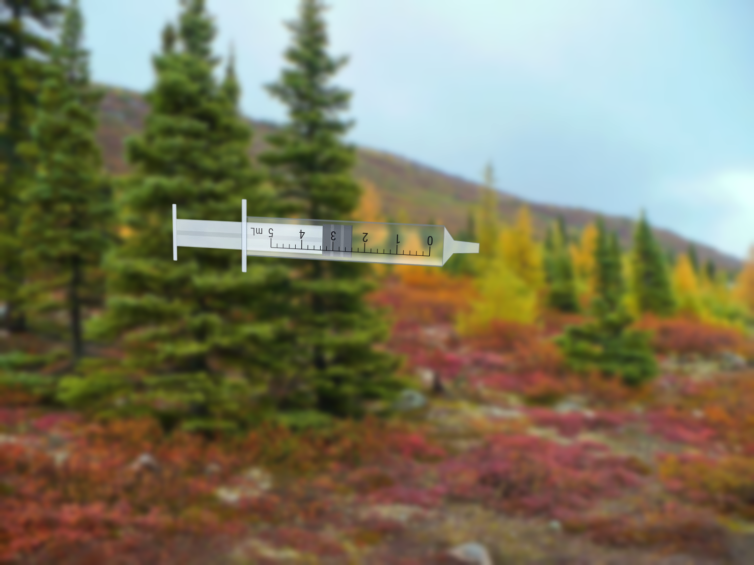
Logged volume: 2.4 mL
